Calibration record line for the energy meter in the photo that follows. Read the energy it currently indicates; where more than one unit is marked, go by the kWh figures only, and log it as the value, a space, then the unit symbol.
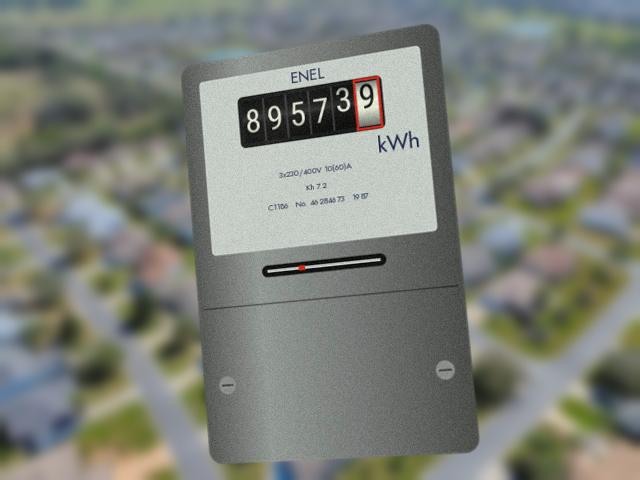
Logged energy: 89573.9 kWh
